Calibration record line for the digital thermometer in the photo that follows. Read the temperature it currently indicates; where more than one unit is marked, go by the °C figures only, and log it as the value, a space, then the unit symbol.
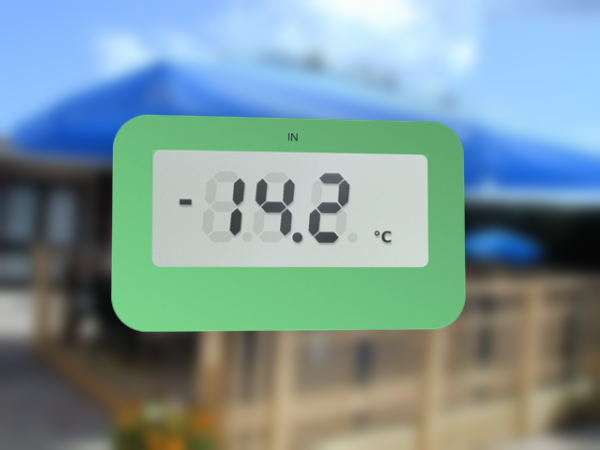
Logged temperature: -14.2 °C
